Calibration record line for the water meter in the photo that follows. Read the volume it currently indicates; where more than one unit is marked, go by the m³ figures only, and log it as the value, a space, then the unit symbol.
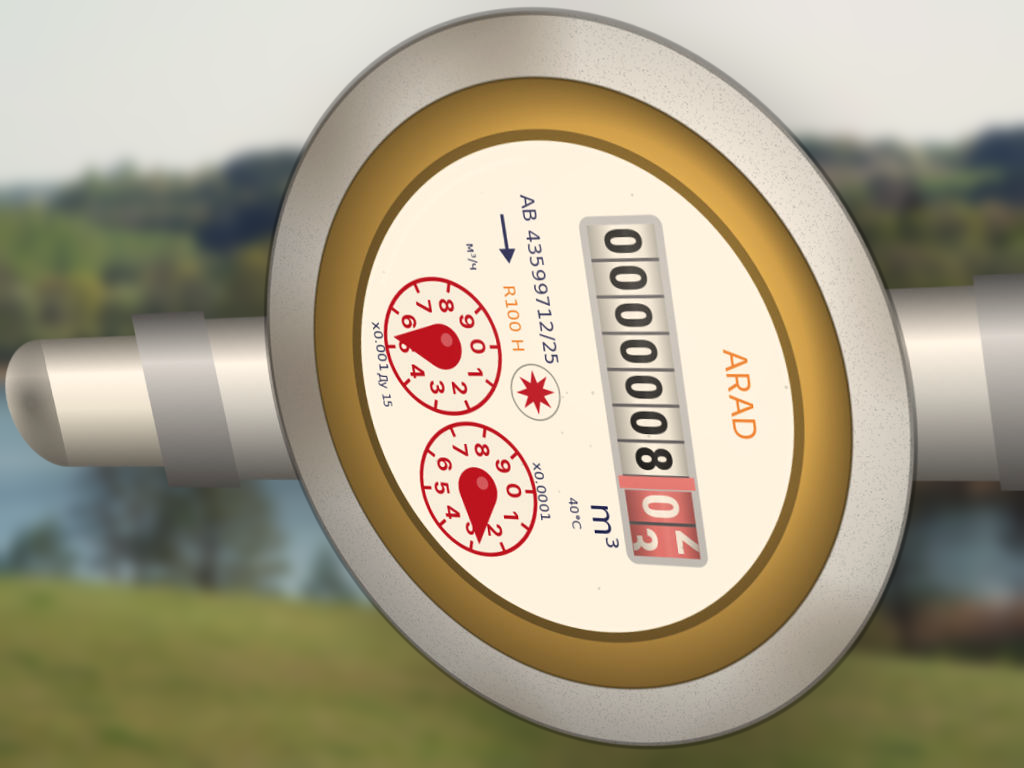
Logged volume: 8.0252 m³
